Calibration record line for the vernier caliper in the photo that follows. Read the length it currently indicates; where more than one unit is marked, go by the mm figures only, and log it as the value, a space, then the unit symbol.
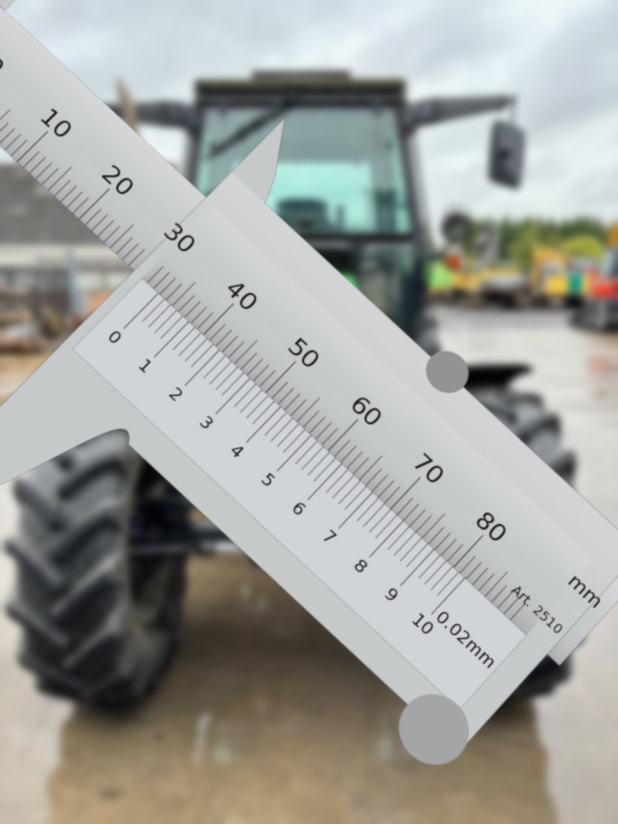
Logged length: 32.8 mm
